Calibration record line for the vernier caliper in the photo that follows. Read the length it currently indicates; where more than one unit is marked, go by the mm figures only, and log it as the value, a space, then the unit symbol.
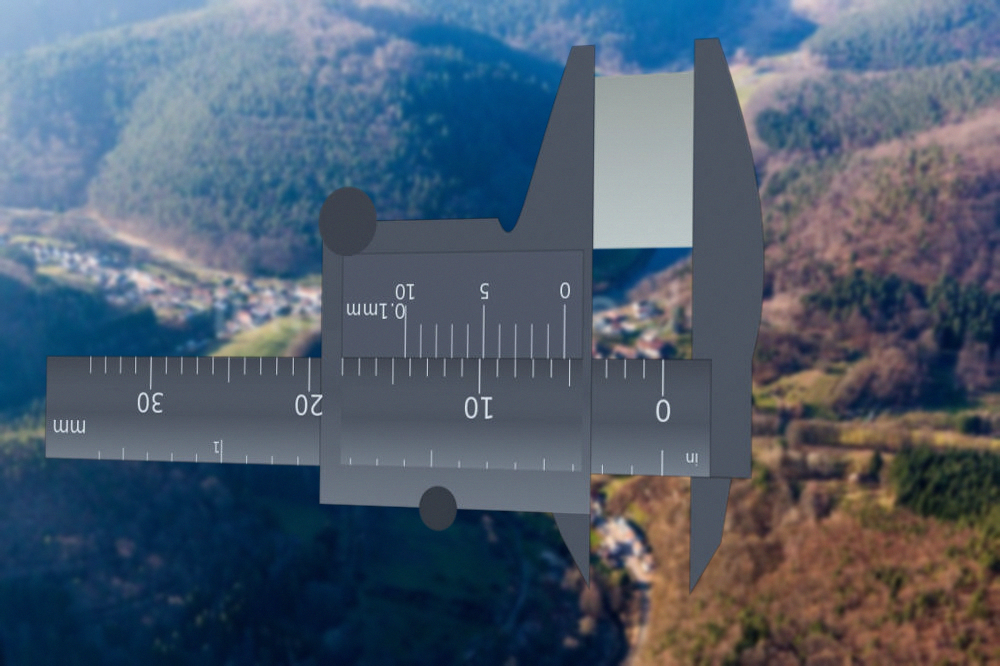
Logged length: 5.3 mm
